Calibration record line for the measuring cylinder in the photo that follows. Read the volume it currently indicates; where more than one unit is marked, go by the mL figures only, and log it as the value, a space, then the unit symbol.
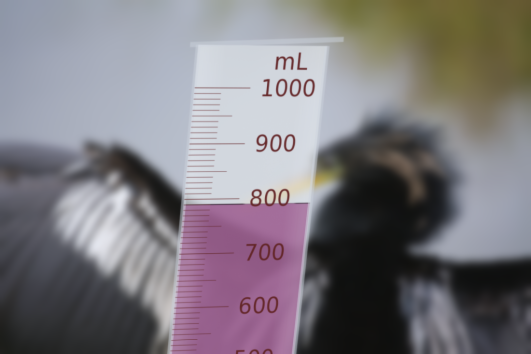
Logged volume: 790 mL
